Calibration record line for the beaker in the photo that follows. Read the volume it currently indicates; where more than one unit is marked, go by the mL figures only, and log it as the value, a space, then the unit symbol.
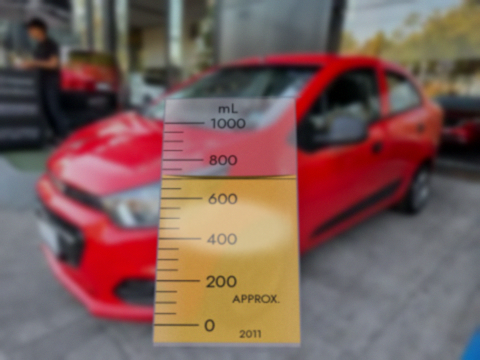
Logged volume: 700 mL
